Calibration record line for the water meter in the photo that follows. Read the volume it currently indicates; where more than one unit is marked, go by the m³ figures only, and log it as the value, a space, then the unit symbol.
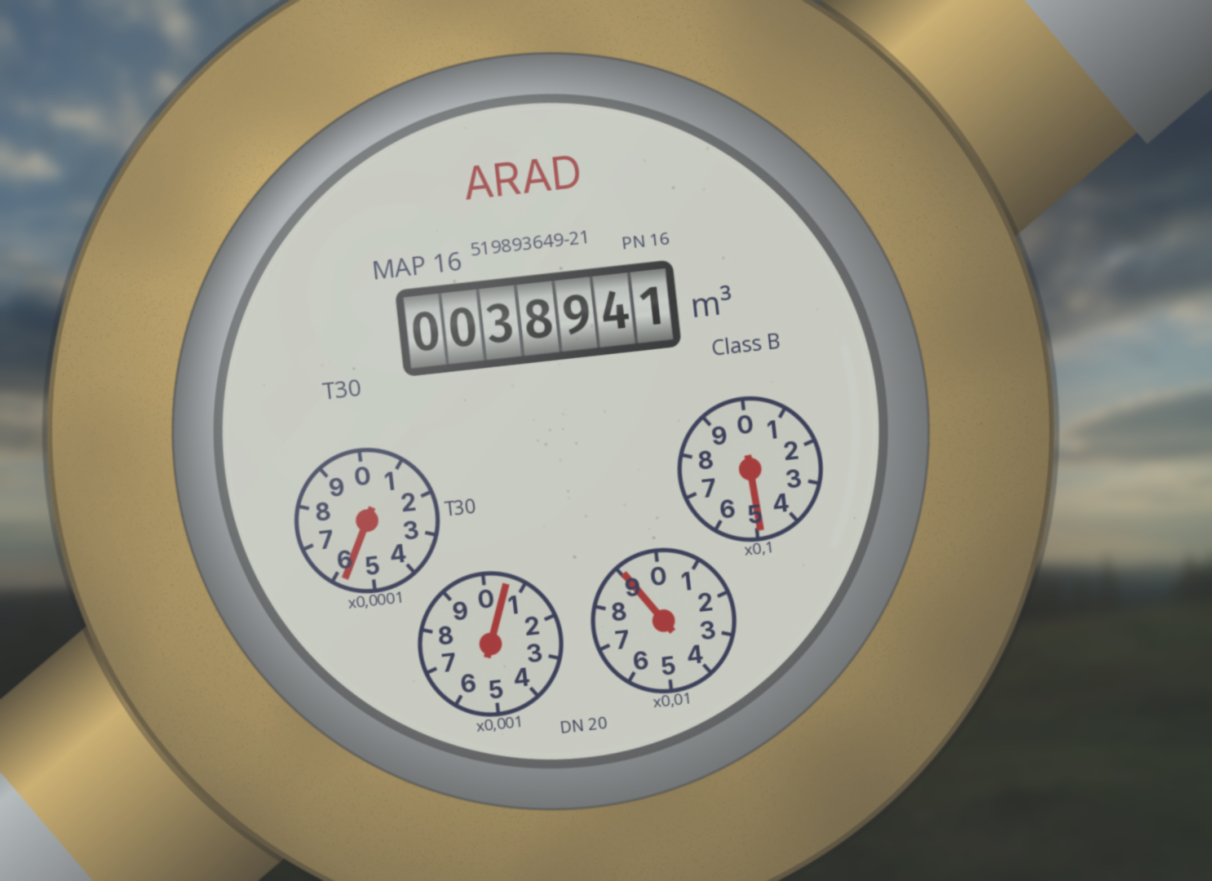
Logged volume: 38941.4905 m³
